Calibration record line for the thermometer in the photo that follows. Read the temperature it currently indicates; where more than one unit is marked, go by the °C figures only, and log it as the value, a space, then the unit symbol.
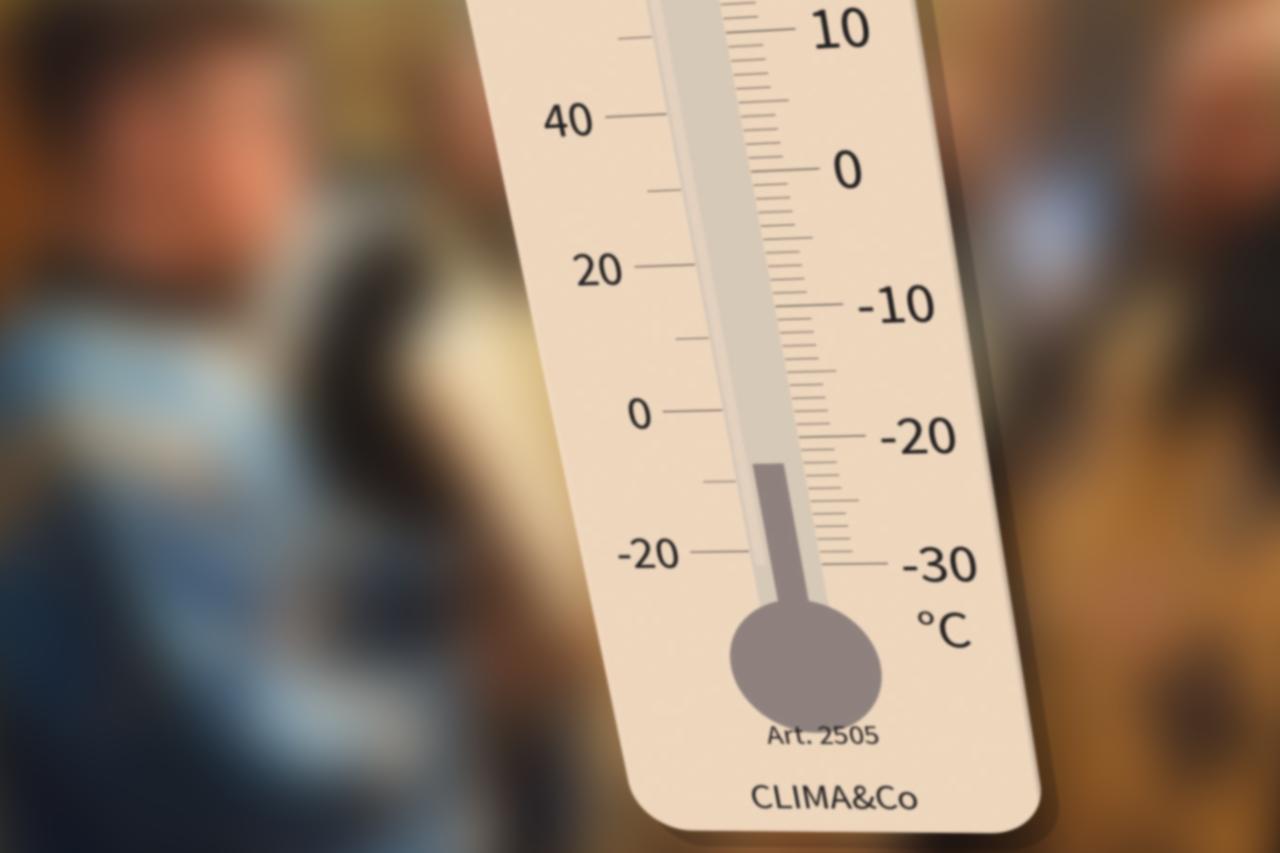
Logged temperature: -22 °C
